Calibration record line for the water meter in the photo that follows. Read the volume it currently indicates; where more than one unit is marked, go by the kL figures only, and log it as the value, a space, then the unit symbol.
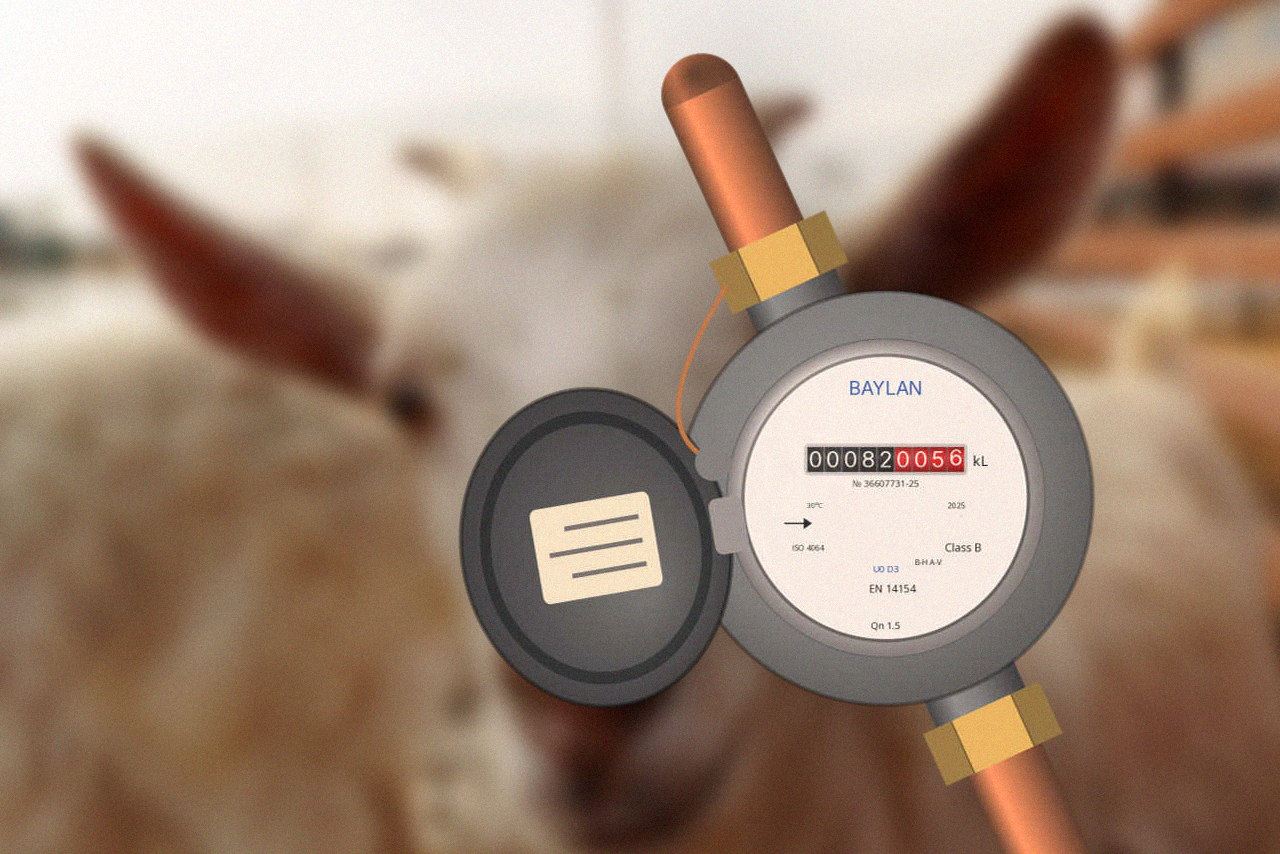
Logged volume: 82.0056 kL
